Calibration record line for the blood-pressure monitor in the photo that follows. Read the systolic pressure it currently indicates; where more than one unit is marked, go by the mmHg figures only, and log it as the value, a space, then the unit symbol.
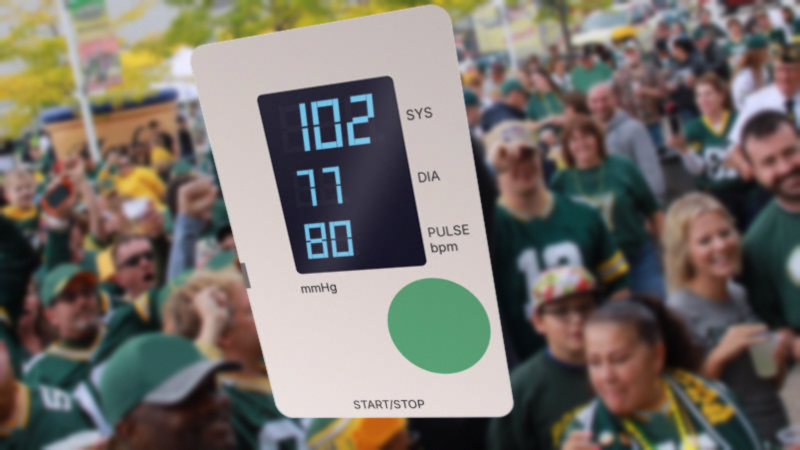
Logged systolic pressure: 102 mmHg
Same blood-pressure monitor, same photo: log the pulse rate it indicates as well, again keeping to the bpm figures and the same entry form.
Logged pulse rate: 80 bpm
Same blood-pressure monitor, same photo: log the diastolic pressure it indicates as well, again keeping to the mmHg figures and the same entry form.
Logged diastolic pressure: 77 mmHg
